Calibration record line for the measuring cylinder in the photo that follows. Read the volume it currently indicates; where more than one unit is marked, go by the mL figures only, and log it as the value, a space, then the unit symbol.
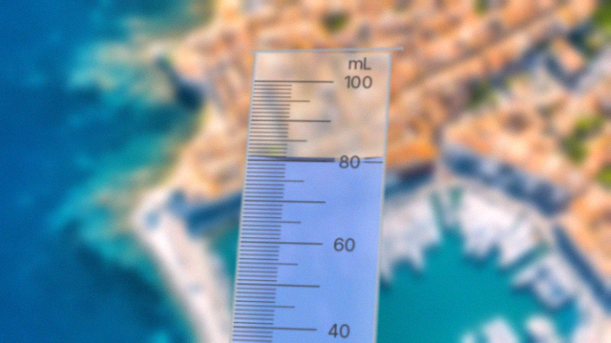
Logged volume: 80 mL
